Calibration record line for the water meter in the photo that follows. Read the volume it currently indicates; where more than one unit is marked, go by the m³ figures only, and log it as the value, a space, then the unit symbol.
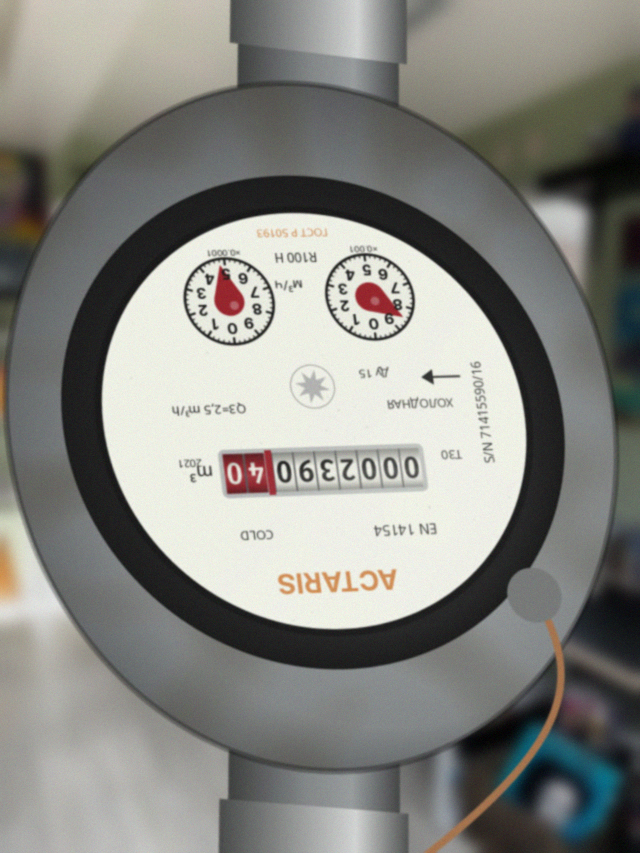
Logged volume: 2390.4084 m³
